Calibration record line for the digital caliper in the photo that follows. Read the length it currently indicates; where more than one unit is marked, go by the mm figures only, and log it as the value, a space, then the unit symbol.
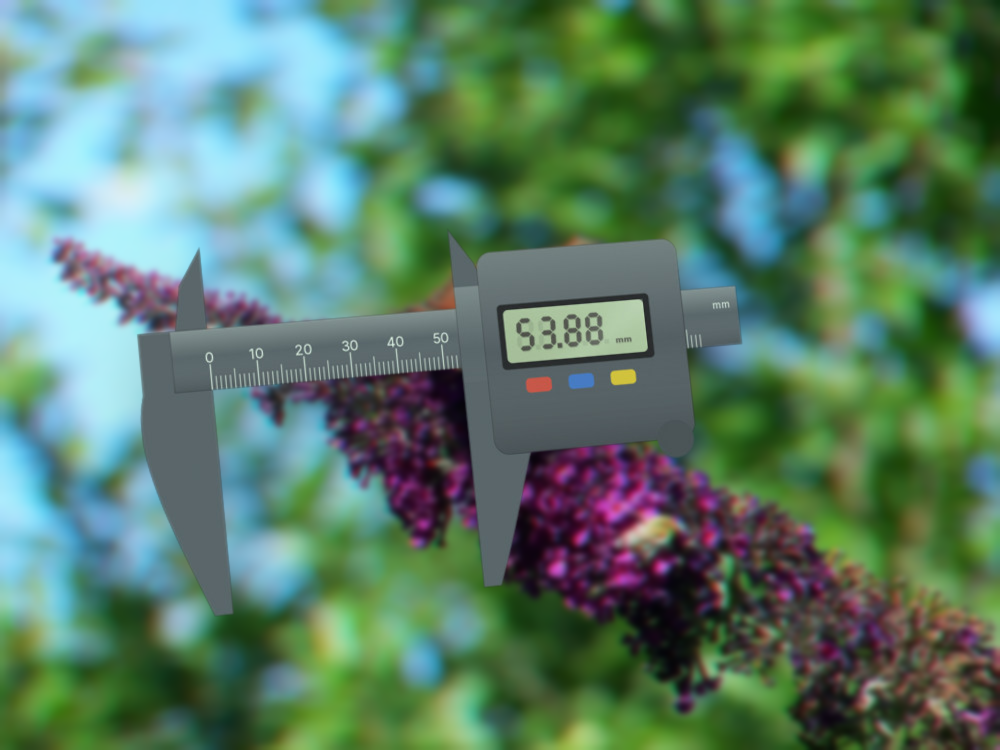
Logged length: 53.88 mm
